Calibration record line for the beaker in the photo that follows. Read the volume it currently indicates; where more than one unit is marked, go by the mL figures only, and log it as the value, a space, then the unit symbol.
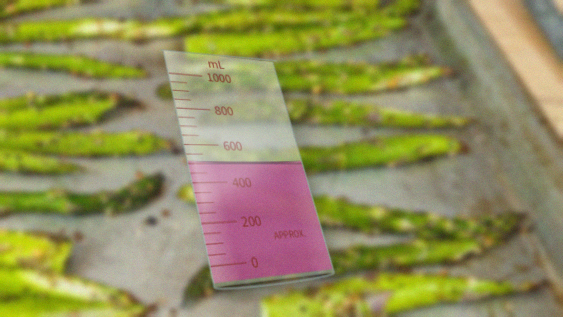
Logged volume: 500 mL
